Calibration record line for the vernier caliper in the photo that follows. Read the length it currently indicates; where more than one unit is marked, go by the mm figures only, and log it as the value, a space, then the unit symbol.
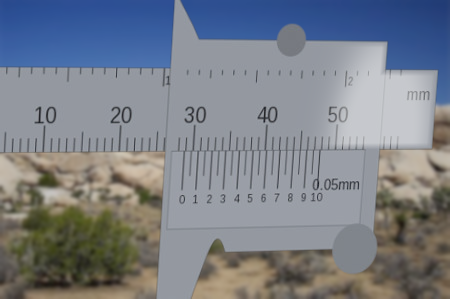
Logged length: 28.8 mm
